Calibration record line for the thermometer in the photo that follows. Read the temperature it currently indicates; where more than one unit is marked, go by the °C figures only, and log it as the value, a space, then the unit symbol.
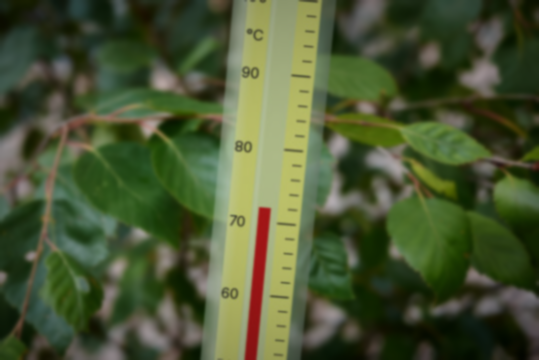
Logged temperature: 72 °C
